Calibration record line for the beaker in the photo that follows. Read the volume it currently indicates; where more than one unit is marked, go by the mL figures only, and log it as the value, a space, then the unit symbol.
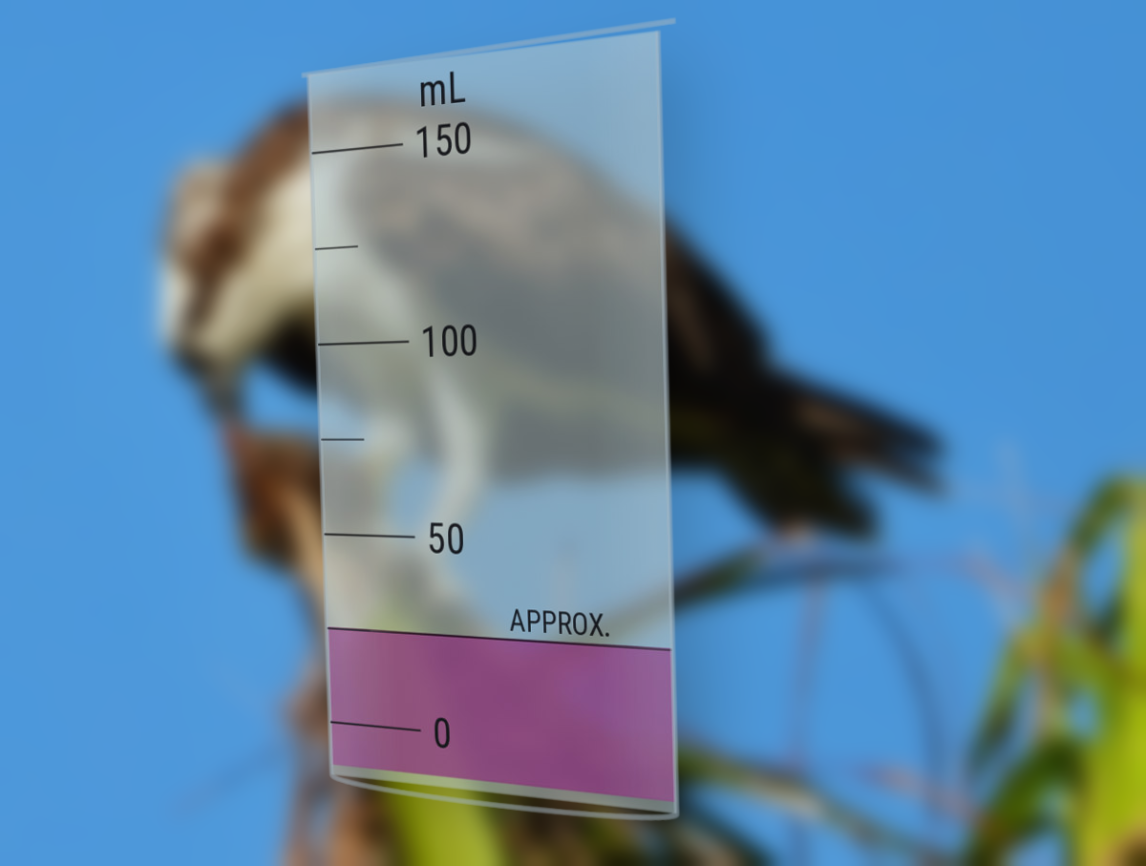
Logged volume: 25 mL
